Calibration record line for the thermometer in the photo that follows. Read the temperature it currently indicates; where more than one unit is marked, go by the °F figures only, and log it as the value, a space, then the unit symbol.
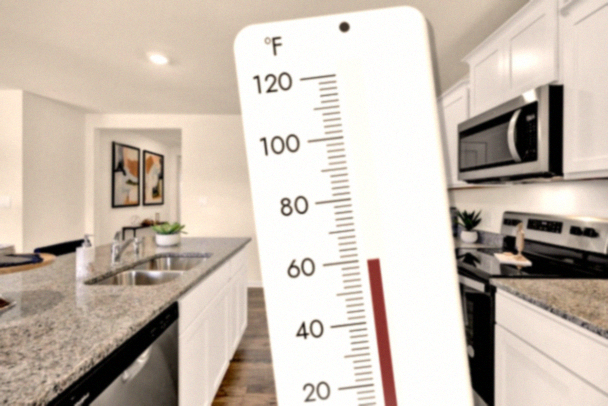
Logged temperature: 60 °F
